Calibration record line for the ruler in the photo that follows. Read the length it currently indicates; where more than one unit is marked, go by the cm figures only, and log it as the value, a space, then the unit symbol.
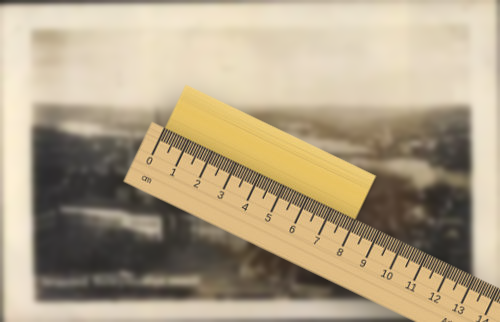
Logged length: 8 cm
